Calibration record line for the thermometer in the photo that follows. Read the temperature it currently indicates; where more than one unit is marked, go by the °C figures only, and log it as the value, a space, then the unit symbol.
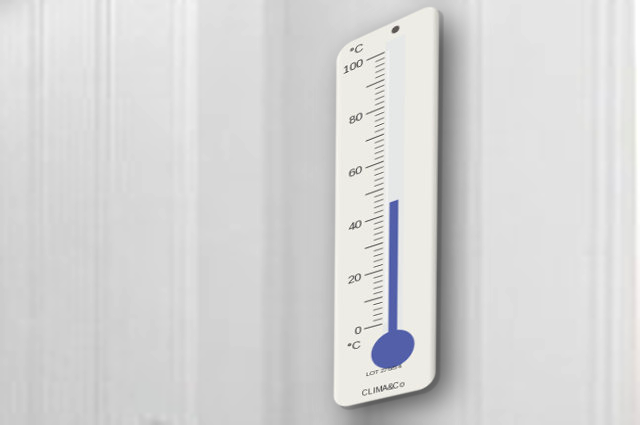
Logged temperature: 44 °C
